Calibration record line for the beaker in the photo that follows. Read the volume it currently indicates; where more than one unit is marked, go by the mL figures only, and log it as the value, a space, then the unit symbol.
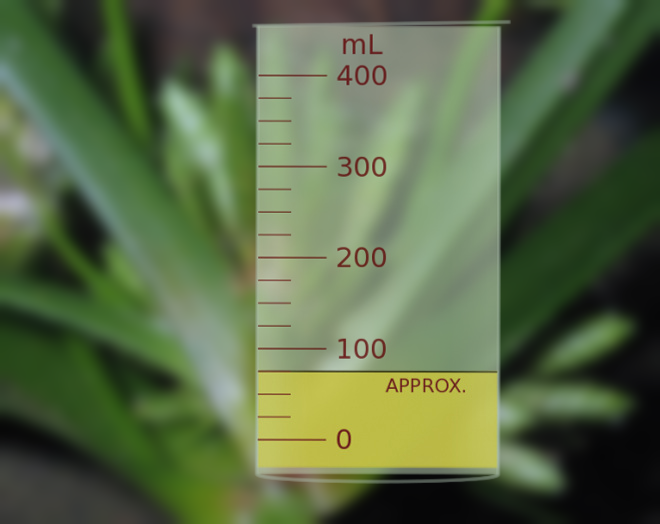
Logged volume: 75 mL
